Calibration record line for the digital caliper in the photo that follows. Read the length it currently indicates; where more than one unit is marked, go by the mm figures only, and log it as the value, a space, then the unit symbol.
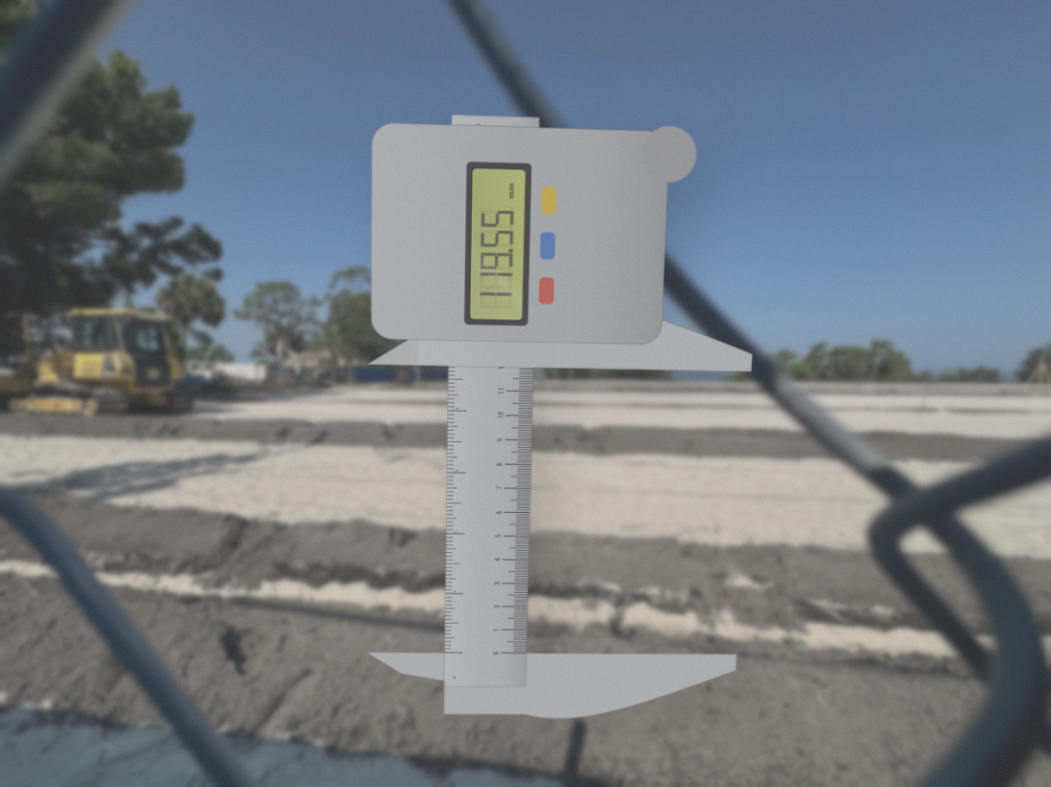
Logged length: 119.55 mm
